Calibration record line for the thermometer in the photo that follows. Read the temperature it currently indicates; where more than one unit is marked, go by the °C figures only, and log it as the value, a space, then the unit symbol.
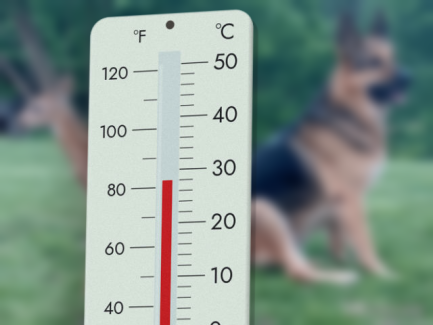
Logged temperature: 28 °C
